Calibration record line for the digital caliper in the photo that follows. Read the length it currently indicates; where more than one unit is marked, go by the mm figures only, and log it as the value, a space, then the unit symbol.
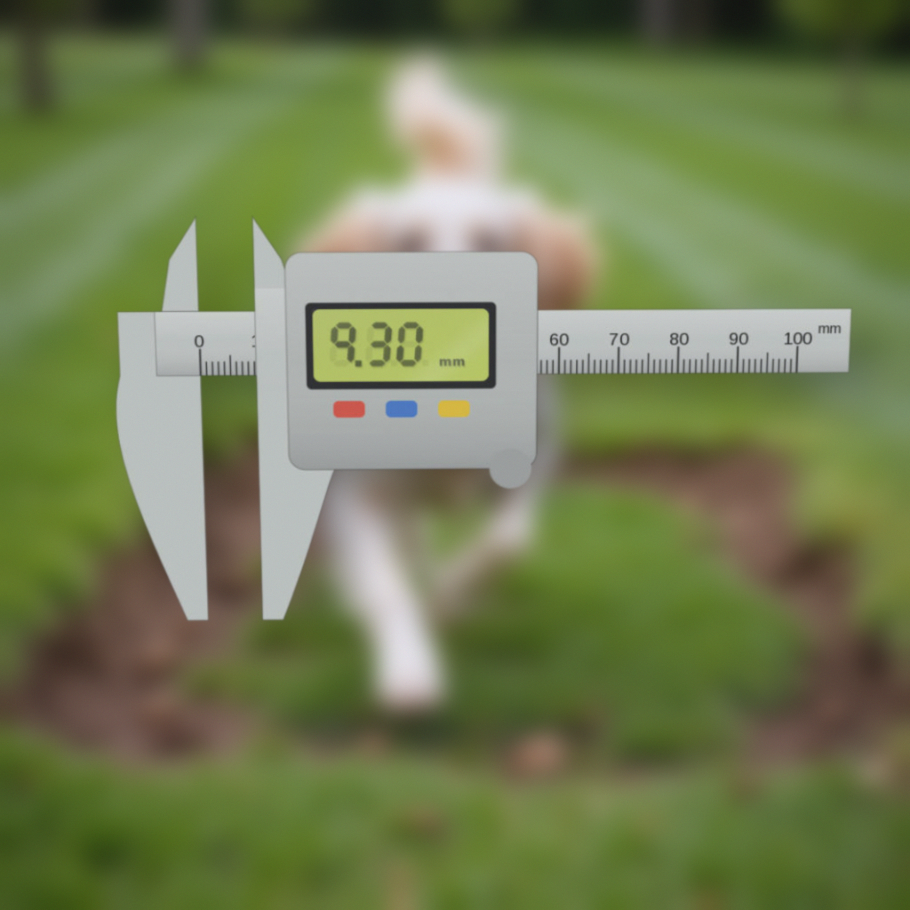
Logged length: 9.30 mm
